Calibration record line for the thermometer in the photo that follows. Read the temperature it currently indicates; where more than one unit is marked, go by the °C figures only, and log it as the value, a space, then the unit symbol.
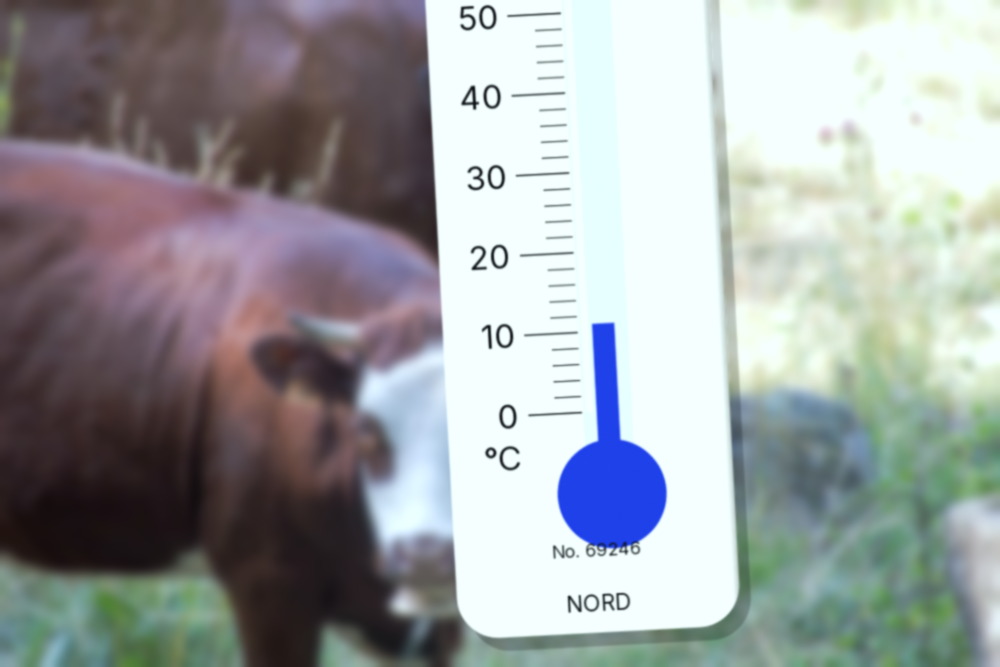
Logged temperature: 11 °C
